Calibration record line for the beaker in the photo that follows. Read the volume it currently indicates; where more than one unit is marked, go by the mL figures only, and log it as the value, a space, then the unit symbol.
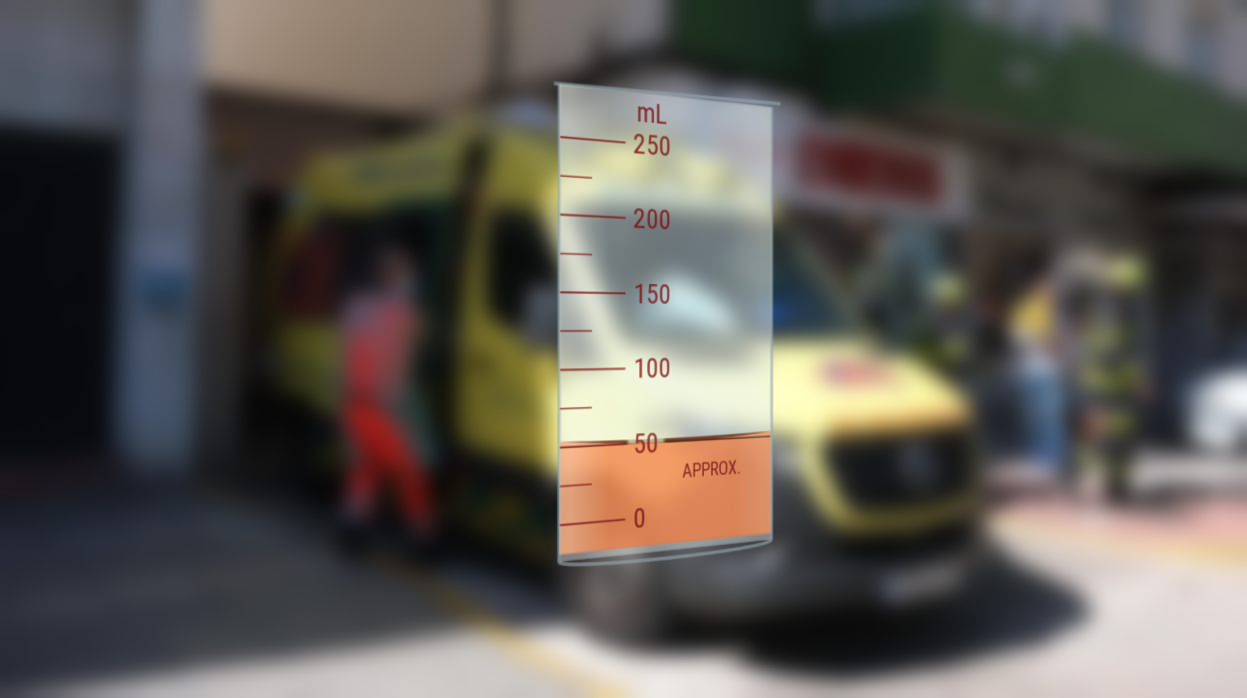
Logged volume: 50 mL
